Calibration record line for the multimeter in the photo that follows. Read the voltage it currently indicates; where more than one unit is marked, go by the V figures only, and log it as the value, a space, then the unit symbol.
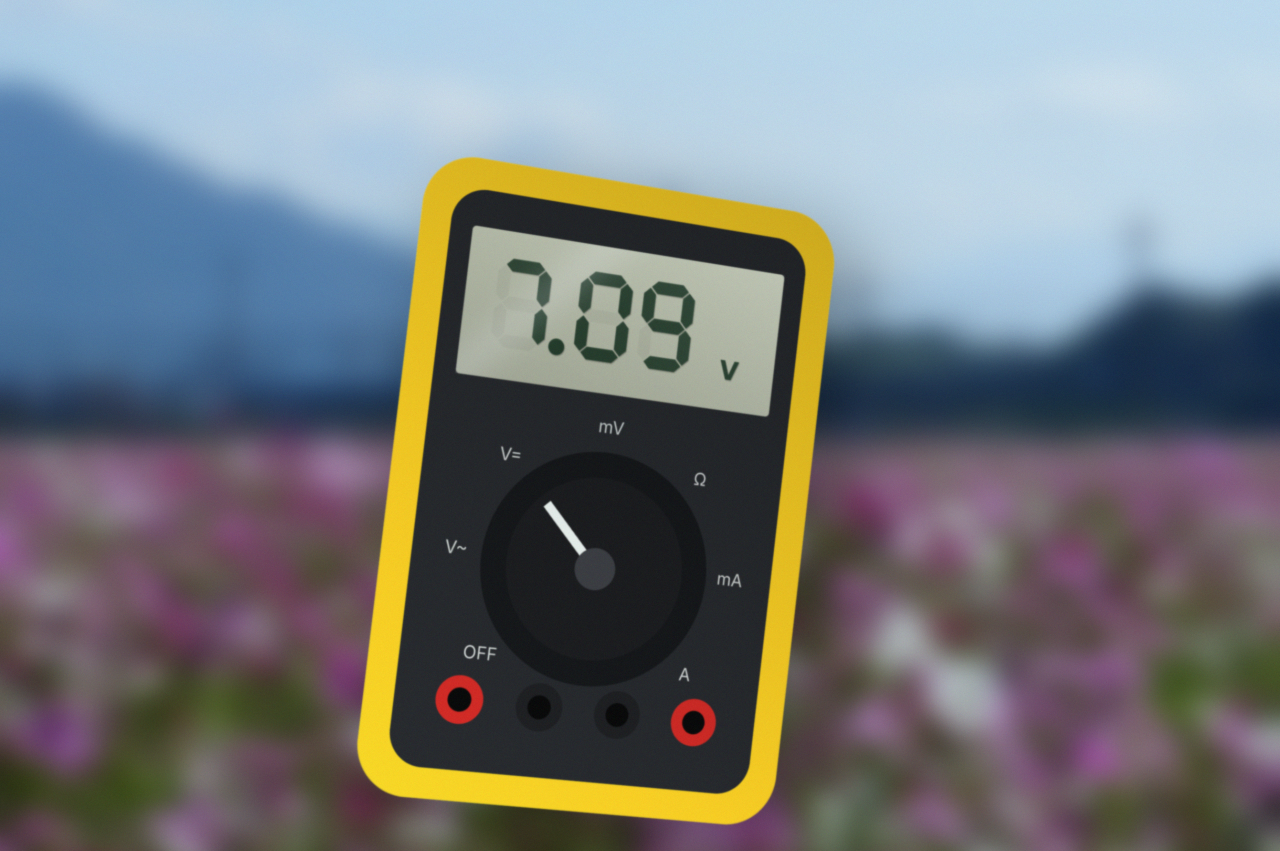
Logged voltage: 7.09 V
